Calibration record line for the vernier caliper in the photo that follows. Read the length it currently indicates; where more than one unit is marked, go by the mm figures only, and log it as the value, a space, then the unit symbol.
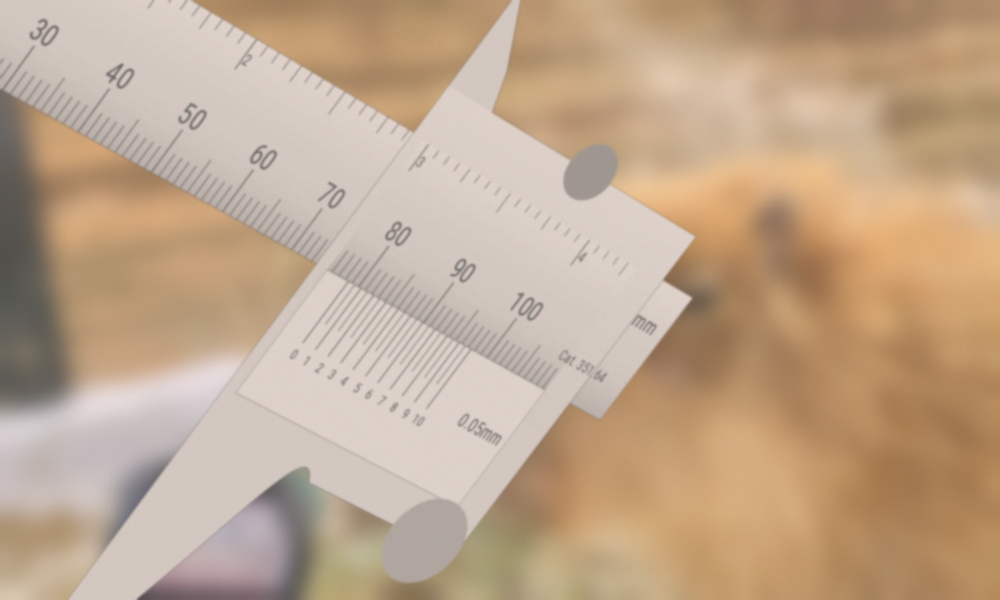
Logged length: 78.5 mm
